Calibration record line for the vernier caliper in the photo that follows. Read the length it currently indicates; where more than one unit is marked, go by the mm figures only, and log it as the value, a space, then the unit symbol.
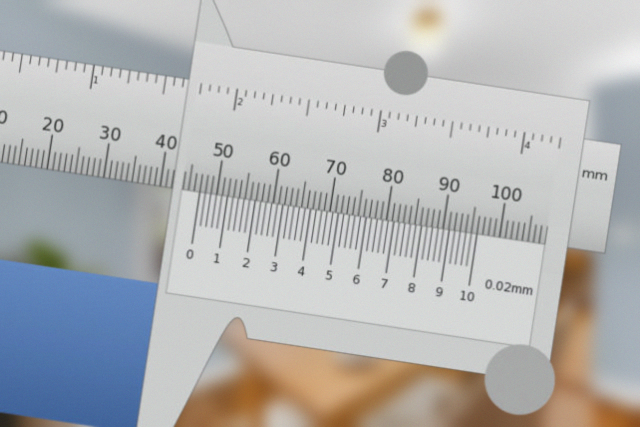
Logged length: 47.0 mm
